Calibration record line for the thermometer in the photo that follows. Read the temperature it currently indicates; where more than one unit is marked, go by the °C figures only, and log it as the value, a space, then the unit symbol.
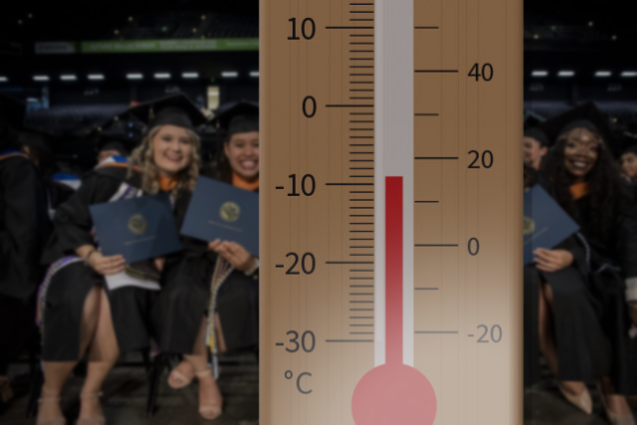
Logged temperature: -9 °C
